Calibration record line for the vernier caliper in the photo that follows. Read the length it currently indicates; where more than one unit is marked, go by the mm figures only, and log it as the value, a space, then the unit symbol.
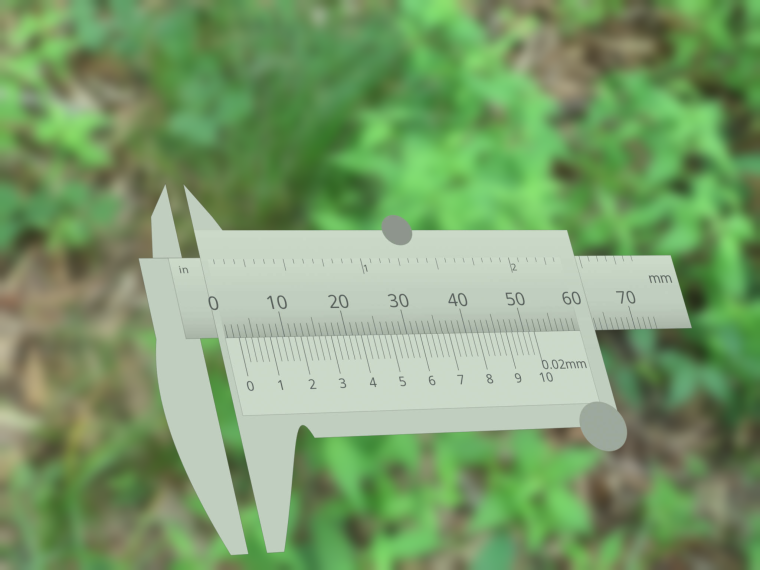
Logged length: 2.8 mm
